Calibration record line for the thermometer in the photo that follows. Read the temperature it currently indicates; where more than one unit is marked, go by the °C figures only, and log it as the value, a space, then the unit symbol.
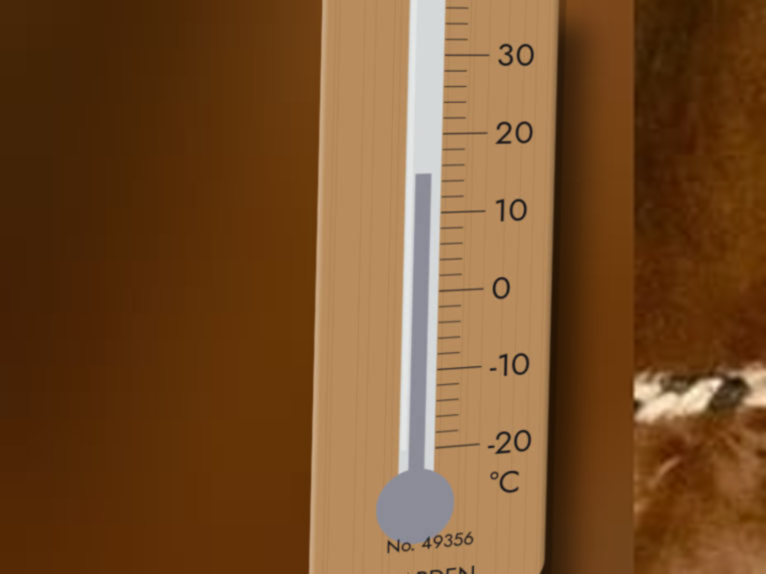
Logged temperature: 15 °C
